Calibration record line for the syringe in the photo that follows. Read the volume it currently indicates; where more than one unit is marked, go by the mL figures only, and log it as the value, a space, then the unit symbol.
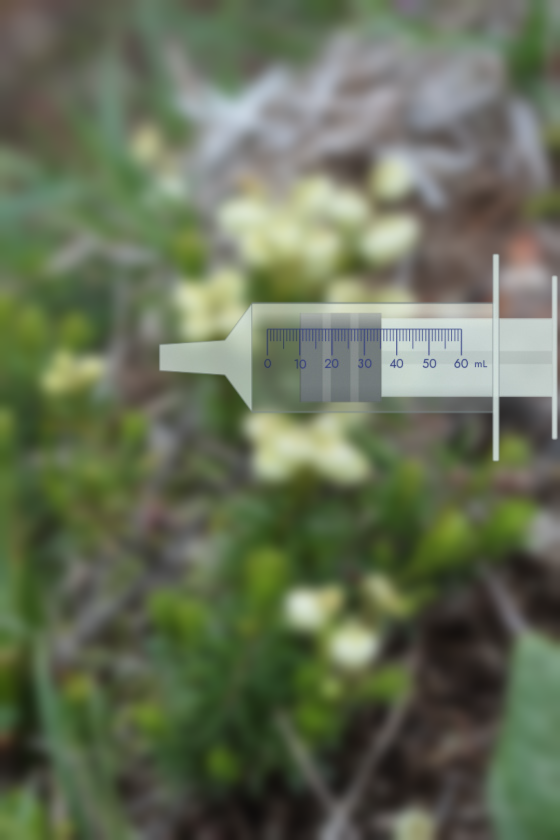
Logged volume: 10 mL
